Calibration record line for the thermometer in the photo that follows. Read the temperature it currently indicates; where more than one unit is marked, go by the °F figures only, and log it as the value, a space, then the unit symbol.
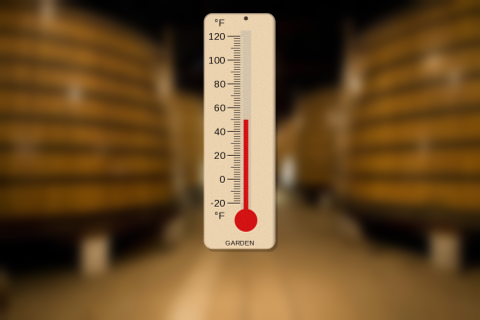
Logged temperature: 50 °F
